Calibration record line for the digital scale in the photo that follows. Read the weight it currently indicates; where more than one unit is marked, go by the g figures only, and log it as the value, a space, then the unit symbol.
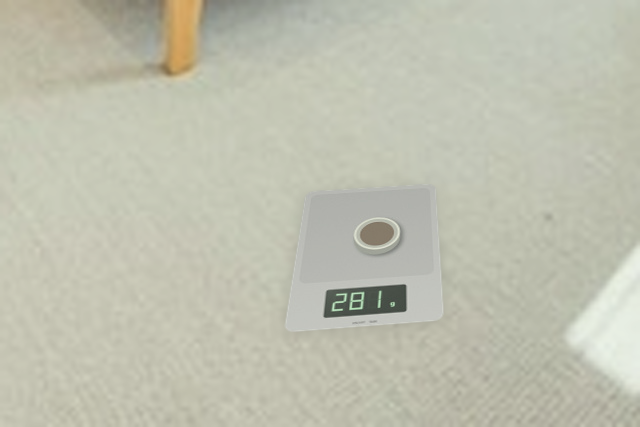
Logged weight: 281 g
